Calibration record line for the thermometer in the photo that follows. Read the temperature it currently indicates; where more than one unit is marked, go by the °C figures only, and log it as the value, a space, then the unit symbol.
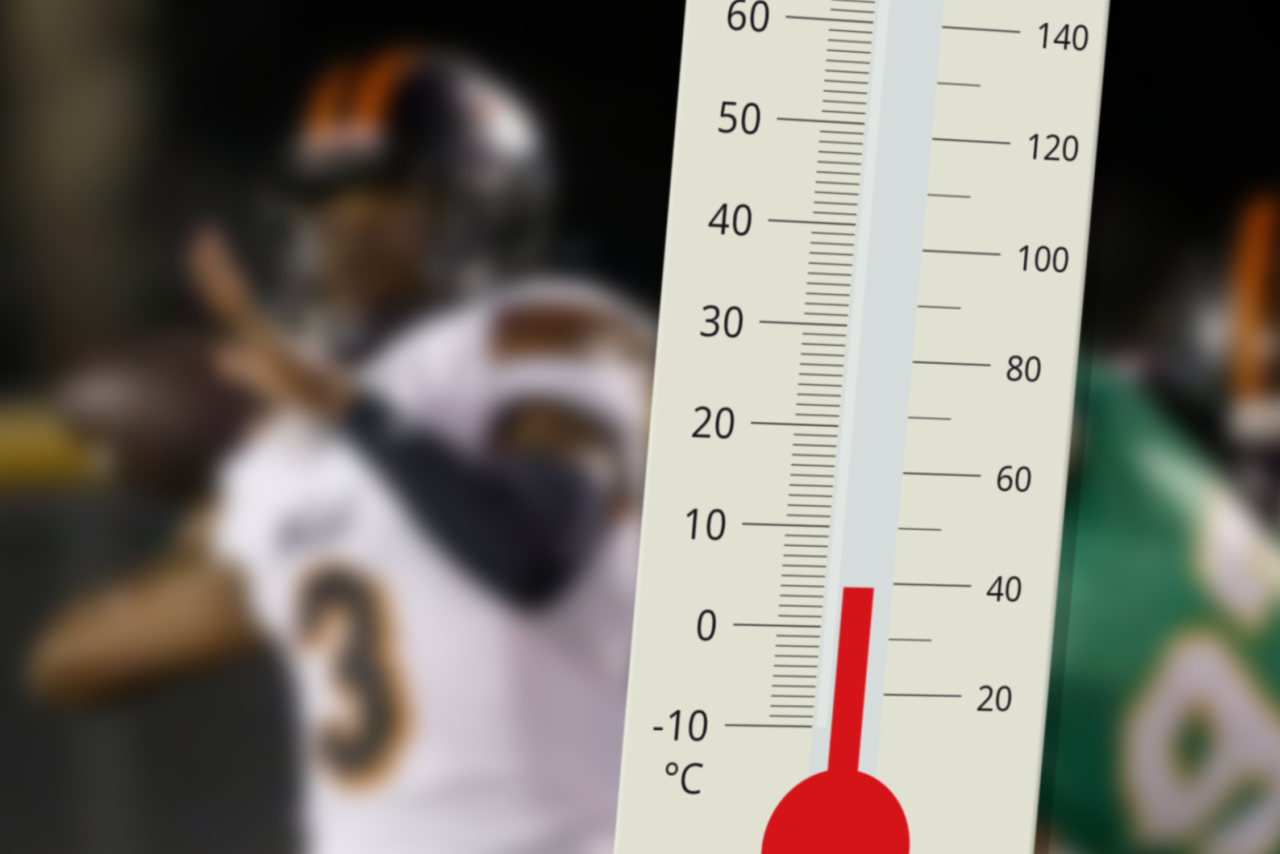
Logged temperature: 4 °C
